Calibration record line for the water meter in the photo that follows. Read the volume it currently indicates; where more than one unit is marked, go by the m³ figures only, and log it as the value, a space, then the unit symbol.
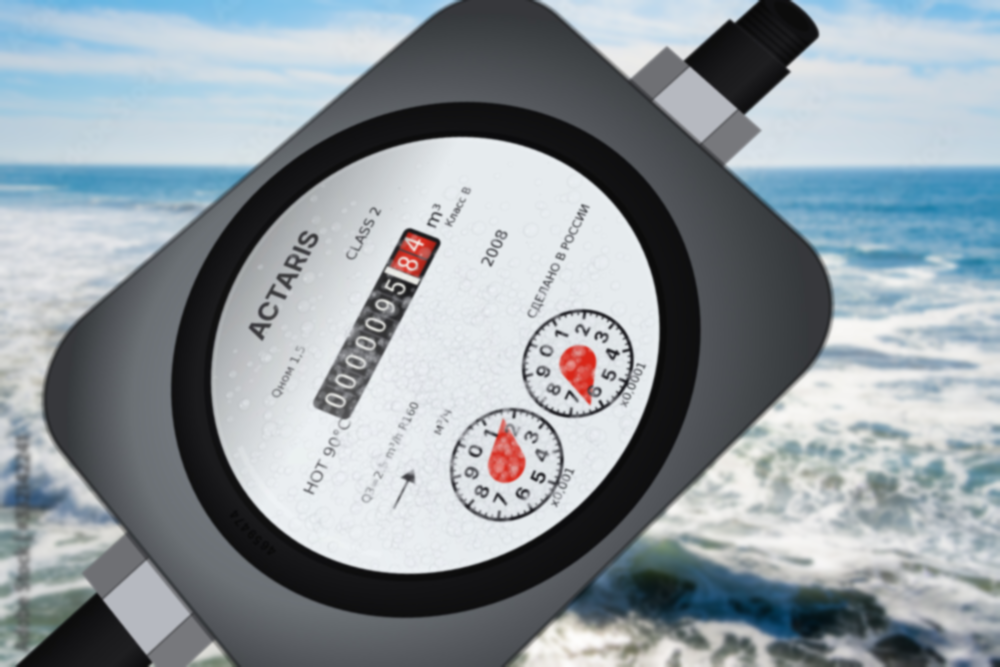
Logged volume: 95.8416 m³
